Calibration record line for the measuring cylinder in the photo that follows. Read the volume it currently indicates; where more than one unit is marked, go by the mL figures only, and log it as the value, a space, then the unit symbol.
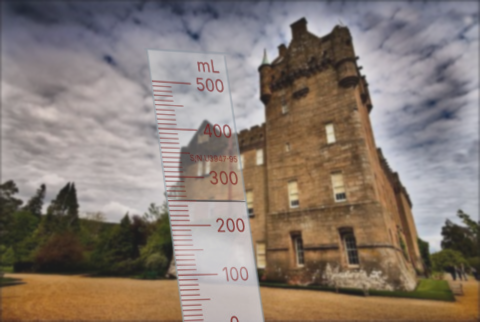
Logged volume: 250 mL
